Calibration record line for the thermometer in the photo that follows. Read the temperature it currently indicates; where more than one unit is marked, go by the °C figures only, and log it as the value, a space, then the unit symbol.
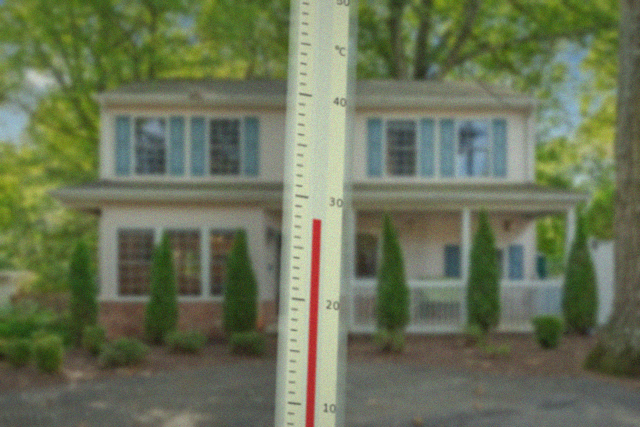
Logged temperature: 28 °C
